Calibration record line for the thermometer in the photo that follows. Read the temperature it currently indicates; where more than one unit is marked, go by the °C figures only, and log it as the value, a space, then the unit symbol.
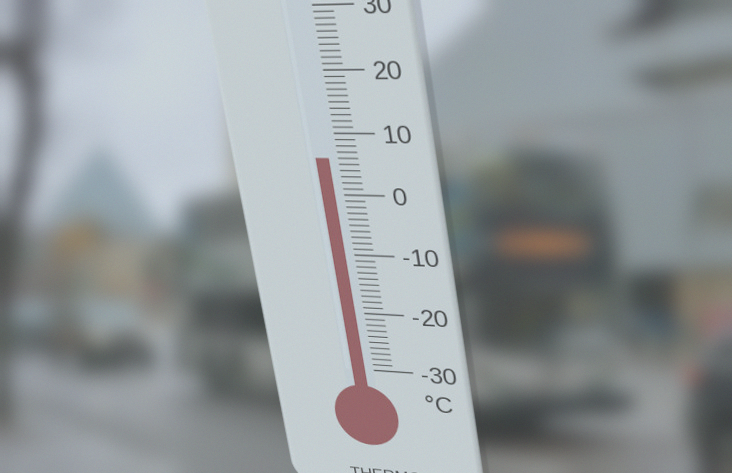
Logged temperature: 6 °C
